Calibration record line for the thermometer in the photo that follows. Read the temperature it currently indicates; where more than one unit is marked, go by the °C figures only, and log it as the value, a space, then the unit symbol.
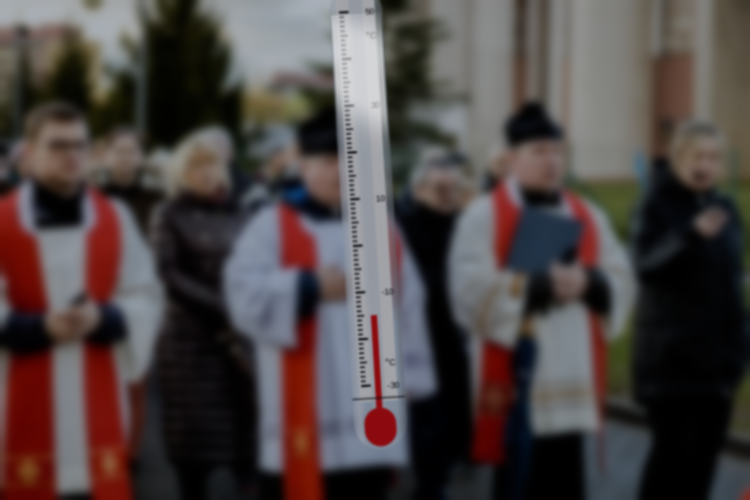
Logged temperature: -15 °C
